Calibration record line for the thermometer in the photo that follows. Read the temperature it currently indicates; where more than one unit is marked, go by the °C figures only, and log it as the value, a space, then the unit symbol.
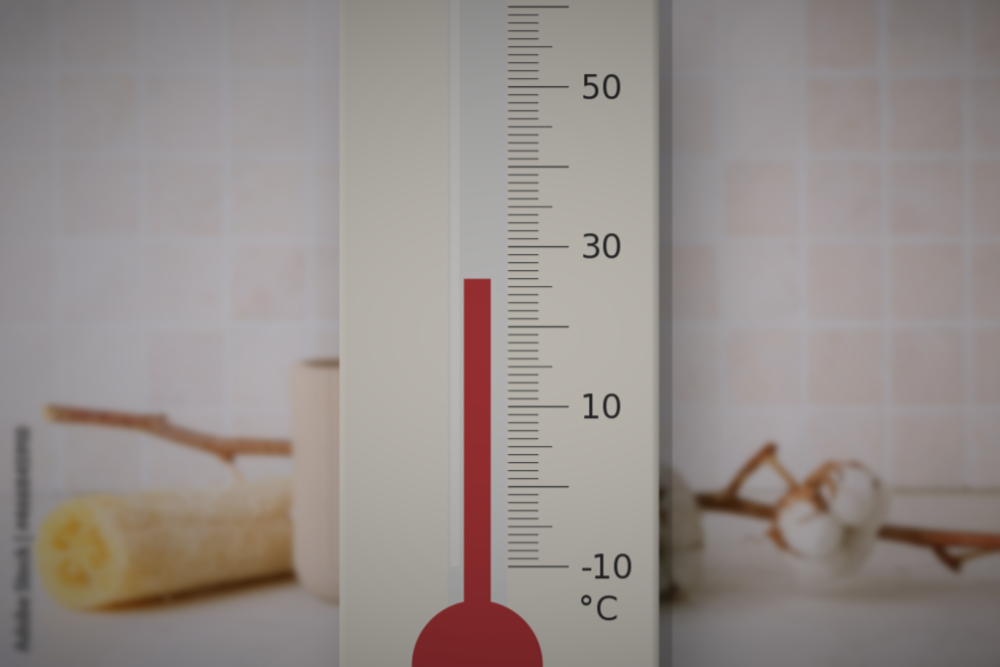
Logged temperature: 26 °C
